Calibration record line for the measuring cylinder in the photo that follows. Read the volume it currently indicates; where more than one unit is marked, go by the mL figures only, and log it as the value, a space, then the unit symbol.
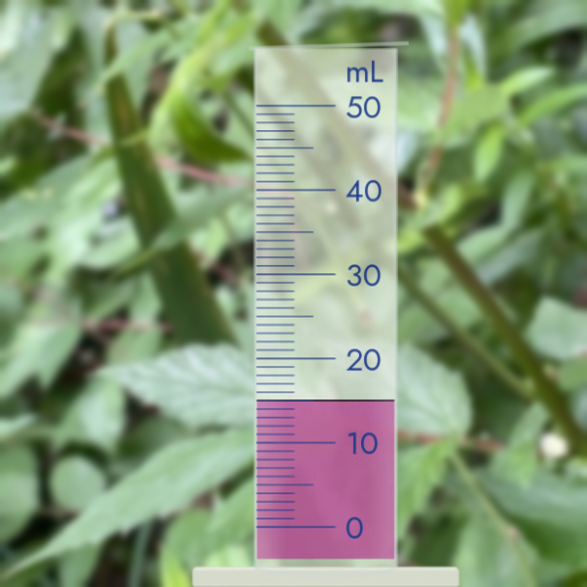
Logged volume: 15 mL
